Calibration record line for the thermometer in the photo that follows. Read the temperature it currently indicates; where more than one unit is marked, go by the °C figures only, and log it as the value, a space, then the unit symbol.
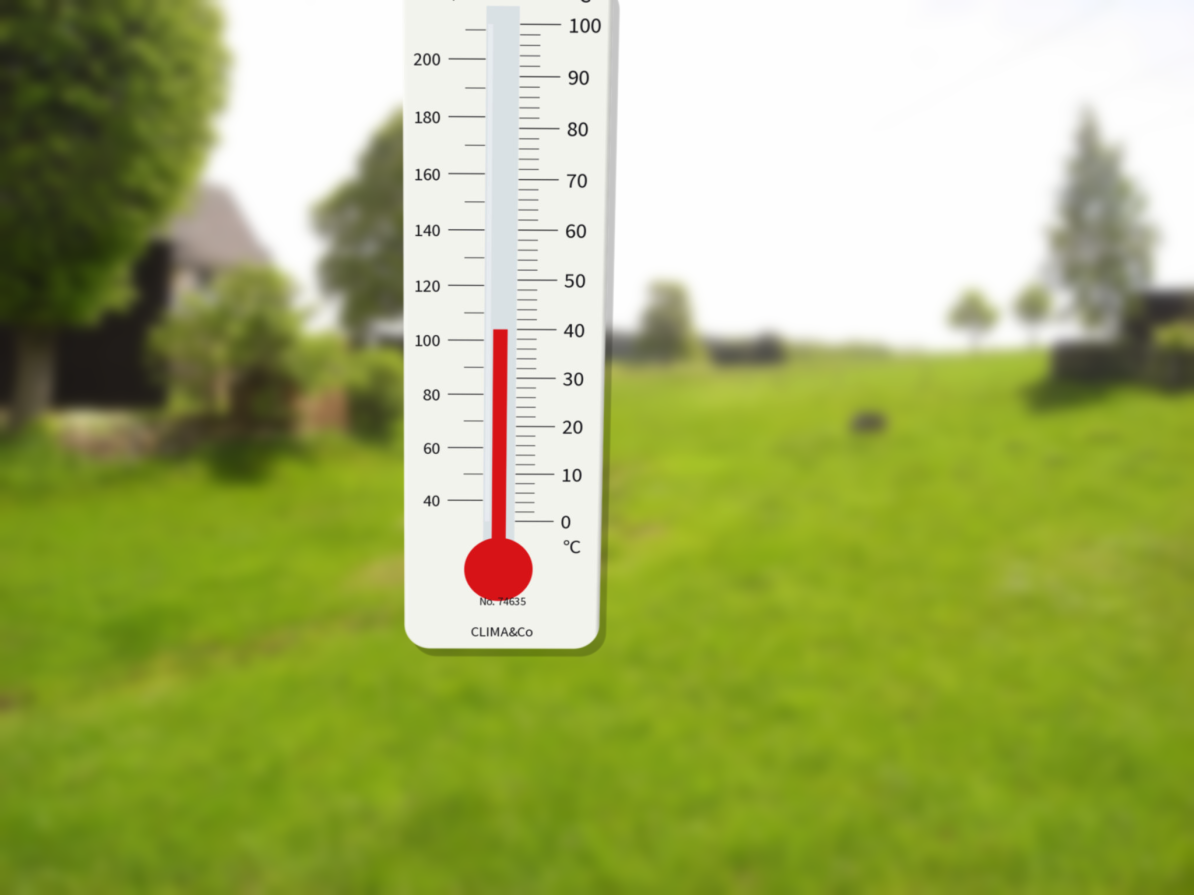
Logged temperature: 40 °C
